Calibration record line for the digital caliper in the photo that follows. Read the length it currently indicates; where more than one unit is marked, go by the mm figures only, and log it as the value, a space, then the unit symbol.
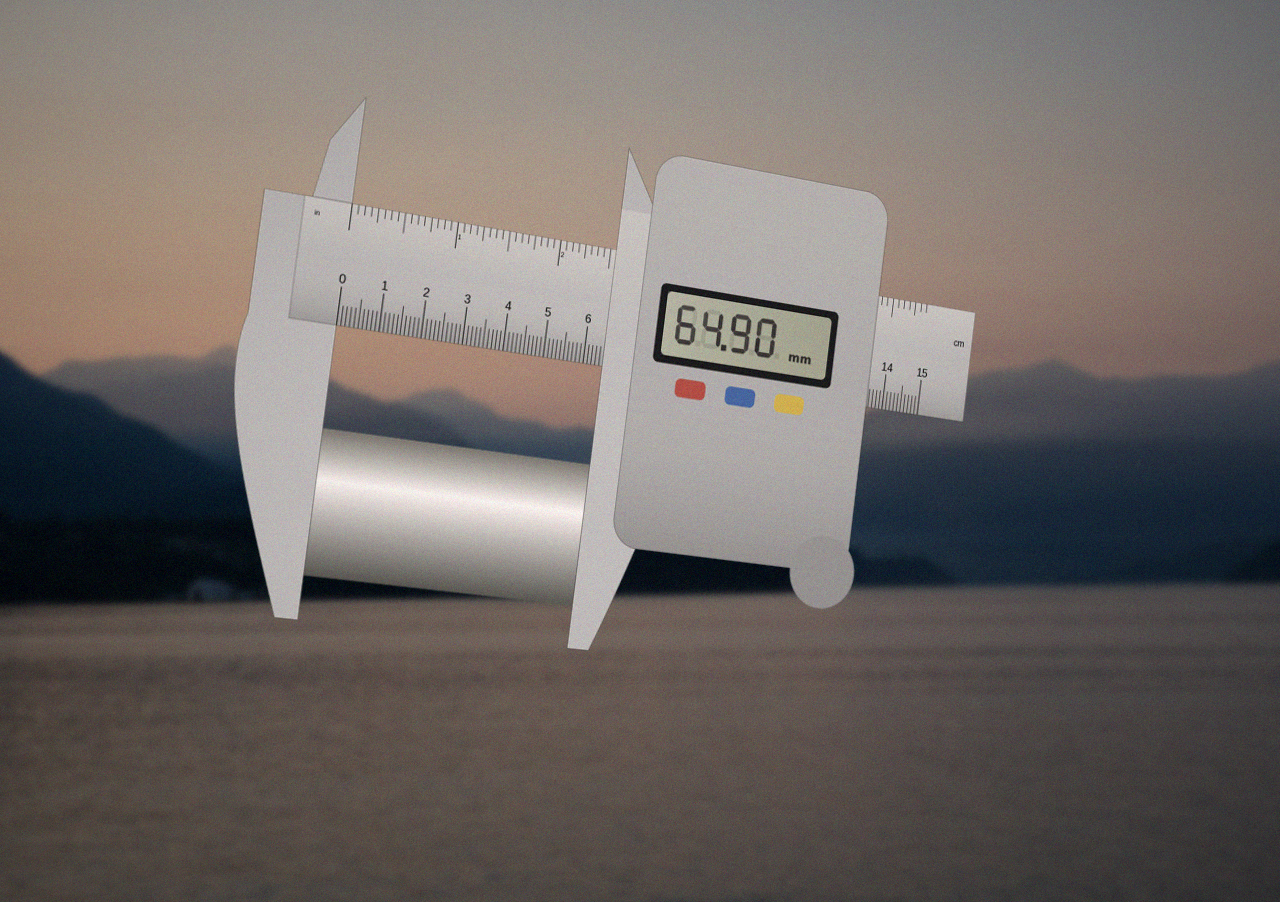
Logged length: 64.90 mm
